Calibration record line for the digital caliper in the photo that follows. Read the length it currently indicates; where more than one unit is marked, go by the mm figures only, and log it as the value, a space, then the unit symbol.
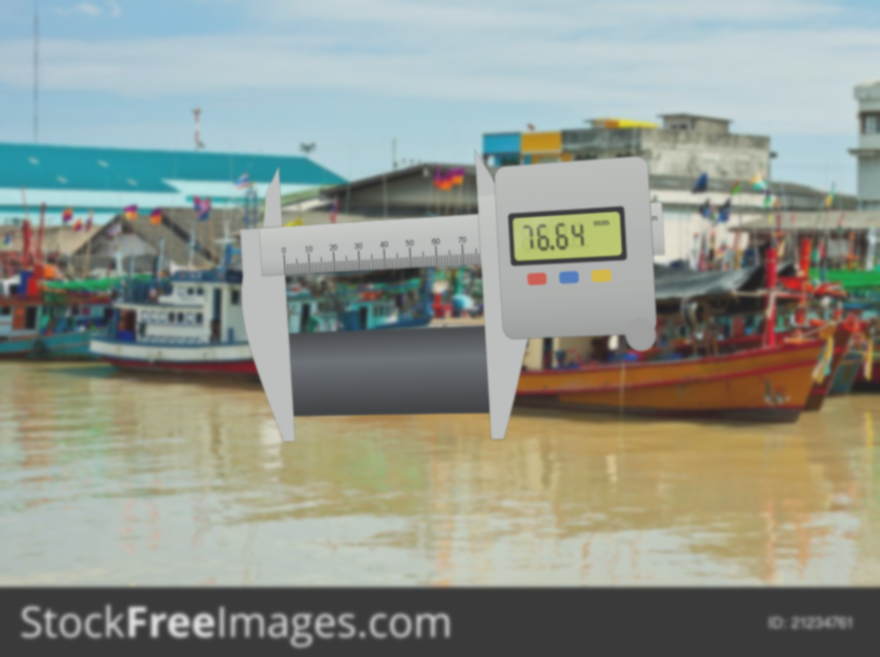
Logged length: 76.64 mm
